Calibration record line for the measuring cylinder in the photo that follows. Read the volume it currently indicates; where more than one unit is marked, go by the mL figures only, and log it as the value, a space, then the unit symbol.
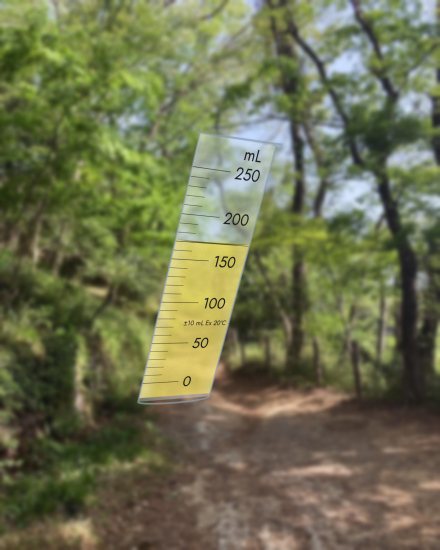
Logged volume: 170 mL
